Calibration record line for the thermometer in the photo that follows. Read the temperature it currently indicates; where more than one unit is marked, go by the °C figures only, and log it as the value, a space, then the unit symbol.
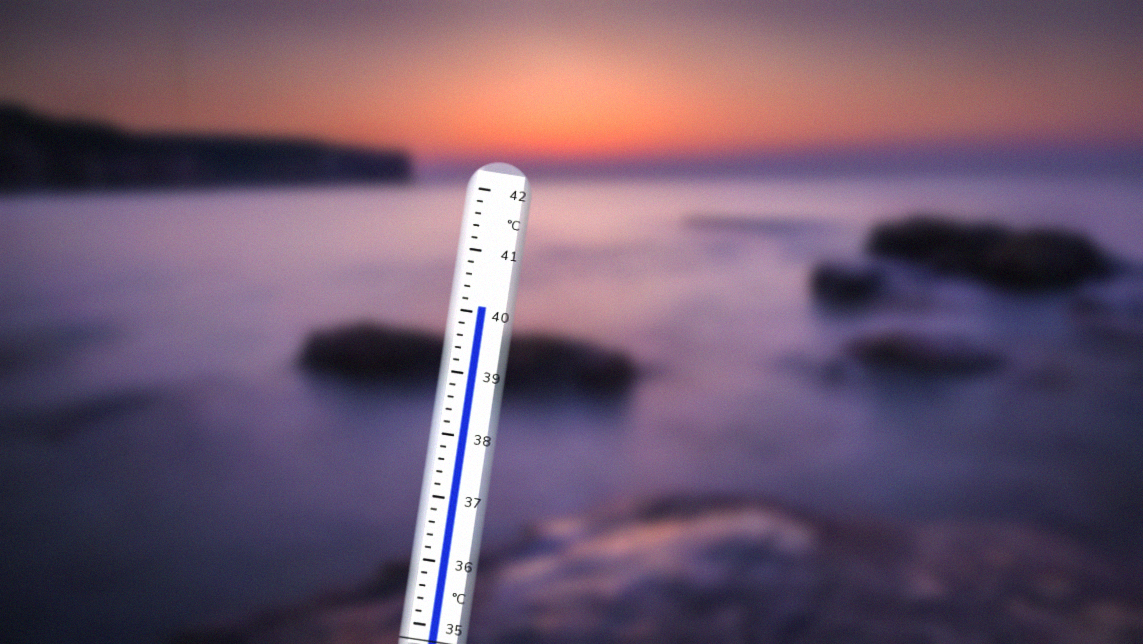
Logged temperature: 40.1 °C
